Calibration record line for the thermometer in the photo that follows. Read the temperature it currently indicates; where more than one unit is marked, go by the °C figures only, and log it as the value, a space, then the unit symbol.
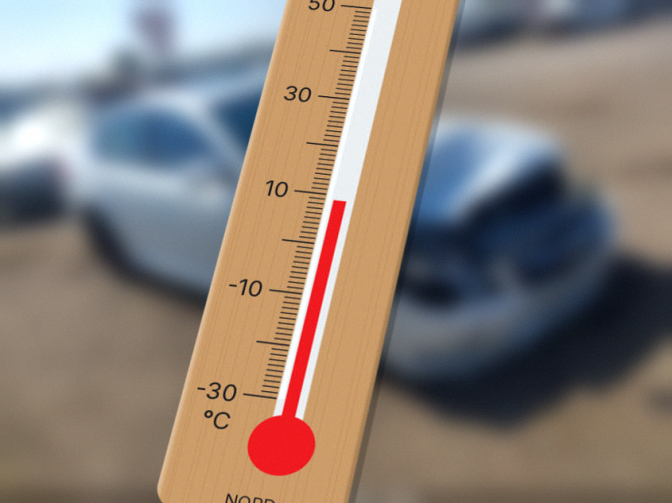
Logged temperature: 9 °C
